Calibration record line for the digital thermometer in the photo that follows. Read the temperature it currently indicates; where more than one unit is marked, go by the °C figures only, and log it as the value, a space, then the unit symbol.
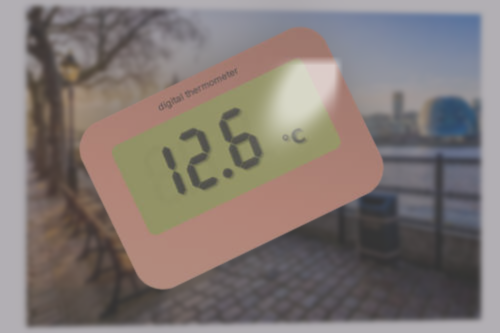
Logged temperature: 12.6 °C
